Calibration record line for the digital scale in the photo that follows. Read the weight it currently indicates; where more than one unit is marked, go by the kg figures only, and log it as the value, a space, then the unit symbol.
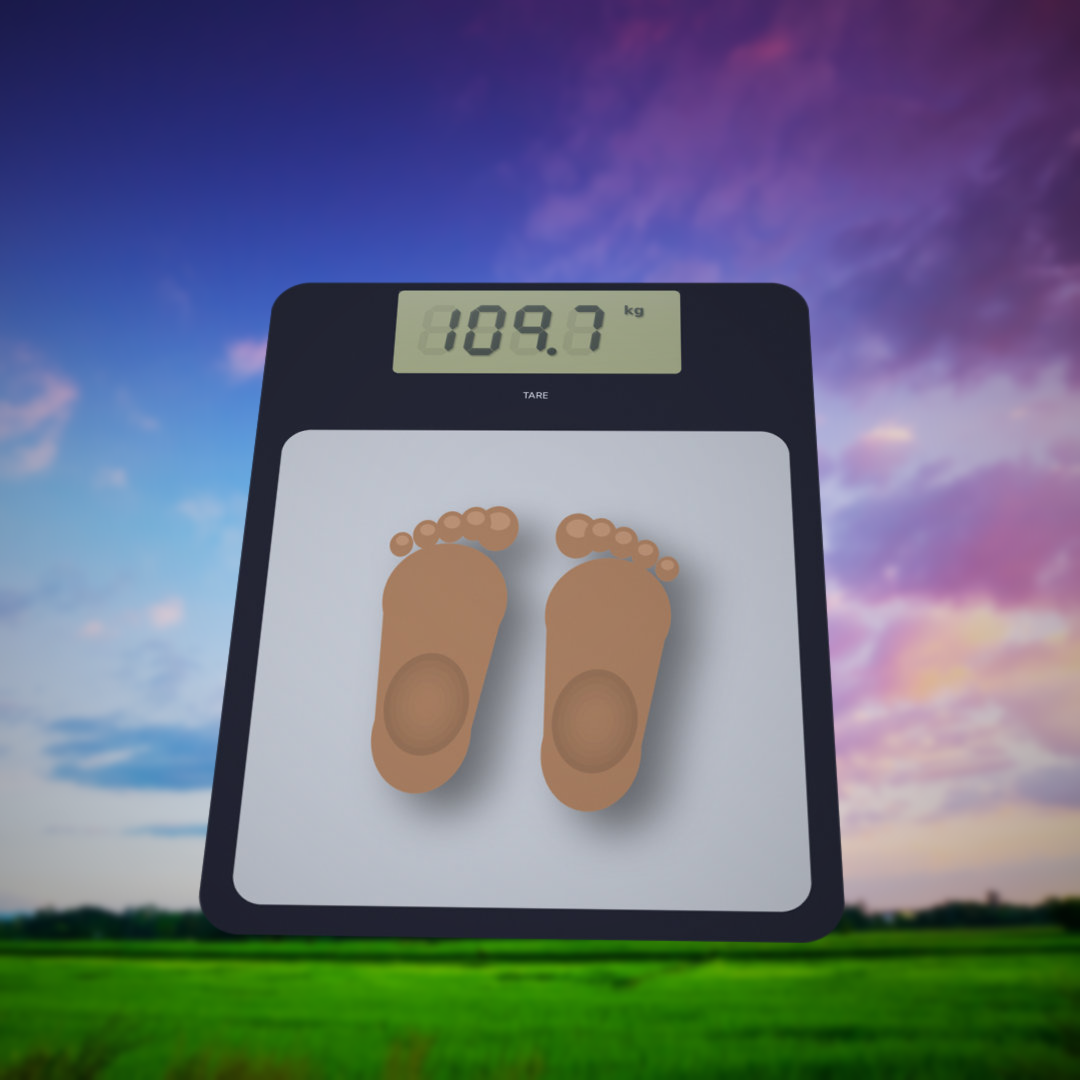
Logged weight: 109.7 kg
